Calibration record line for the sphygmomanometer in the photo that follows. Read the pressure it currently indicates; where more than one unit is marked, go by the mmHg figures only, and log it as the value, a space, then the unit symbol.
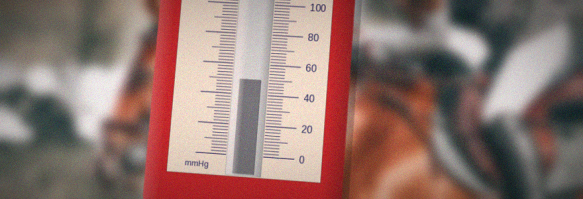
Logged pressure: 50 mmHg
